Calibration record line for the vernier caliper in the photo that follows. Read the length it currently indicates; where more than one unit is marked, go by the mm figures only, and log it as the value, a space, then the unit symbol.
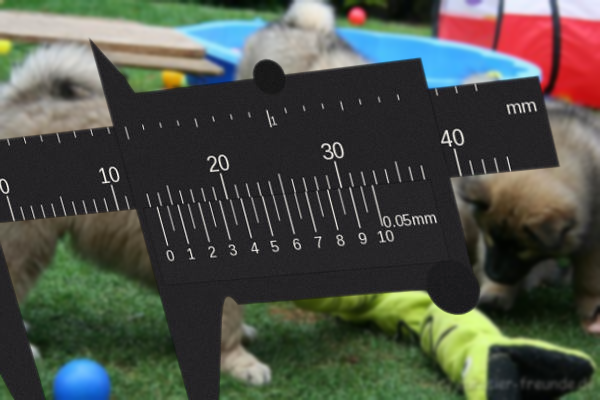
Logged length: 13.6 mm
